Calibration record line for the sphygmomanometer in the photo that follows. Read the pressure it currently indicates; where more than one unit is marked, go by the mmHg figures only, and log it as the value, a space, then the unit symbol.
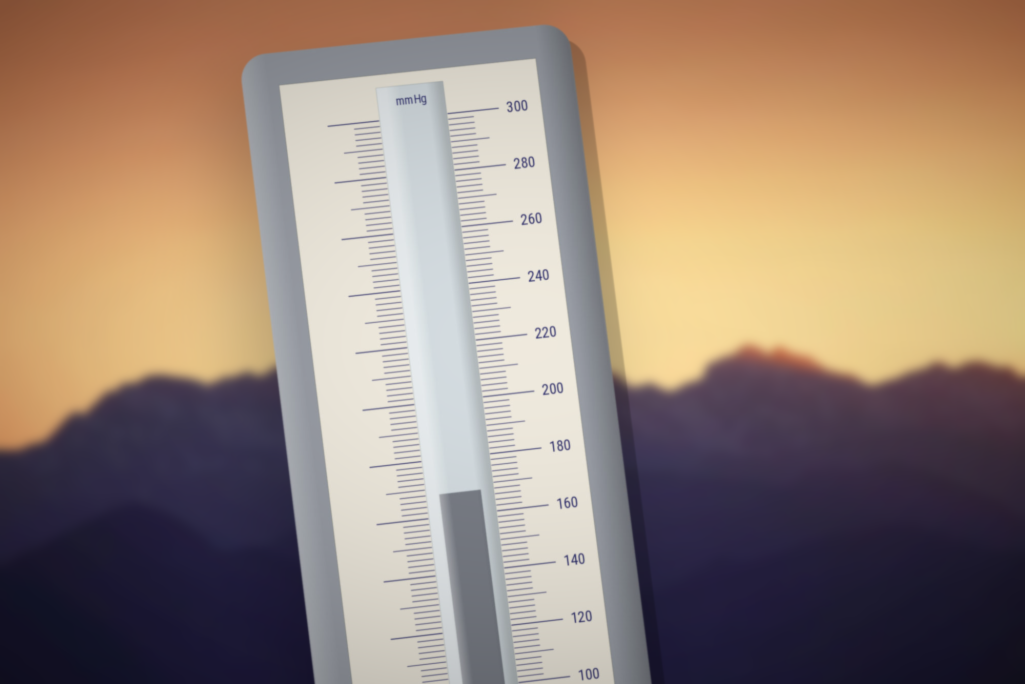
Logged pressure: 168 mmHg
